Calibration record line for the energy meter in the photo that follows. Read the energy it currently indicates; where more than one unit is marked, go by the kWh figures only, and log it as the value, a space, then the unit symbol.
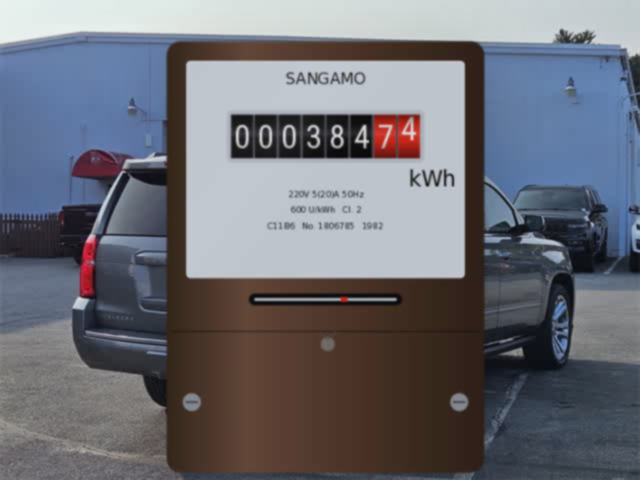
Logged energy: 384.74 kWh
